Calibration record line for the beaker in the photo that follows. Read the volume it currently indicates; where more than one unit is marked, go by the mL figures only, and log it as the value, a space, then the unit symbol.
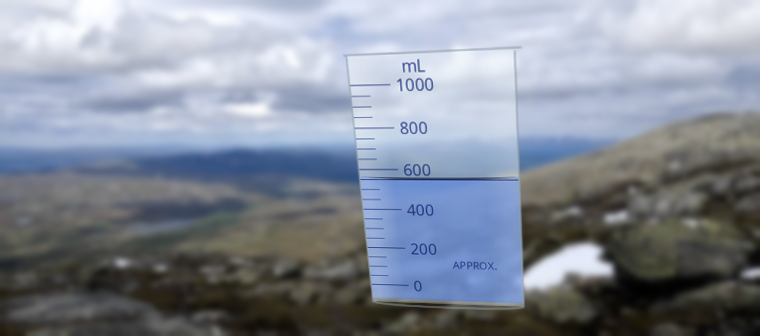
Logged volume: 550 mL
